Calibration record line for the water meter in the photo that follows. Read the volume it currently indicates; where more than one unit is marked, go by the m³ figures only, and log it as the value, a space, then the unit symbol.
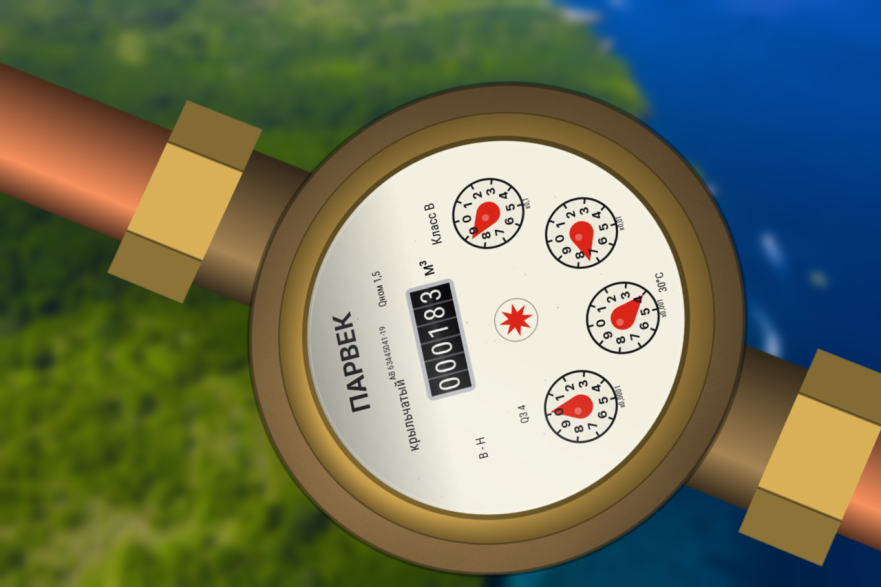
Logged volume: 183.8740 m³
